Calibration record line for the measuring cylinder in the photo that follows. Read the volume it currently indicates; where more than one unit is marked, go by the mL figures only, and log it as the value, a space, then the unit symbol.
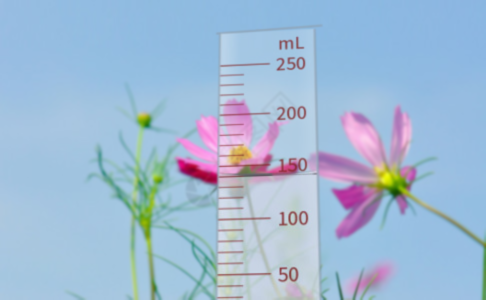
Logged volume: 140 mL
